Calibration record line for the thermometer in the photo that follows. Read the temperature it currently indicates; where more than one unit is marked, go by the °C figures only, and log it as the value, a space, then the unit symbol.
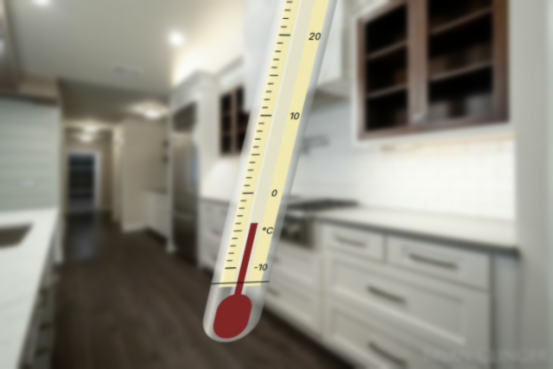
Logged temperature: -4 °C
